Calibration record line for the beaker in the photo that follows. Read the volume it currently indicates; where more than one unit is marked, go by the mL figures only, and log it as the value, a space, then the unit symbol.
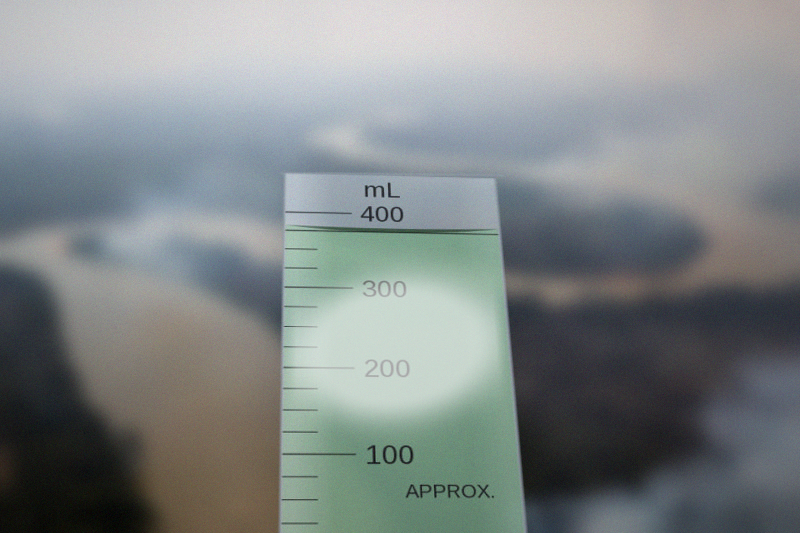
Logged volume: 375 mL
